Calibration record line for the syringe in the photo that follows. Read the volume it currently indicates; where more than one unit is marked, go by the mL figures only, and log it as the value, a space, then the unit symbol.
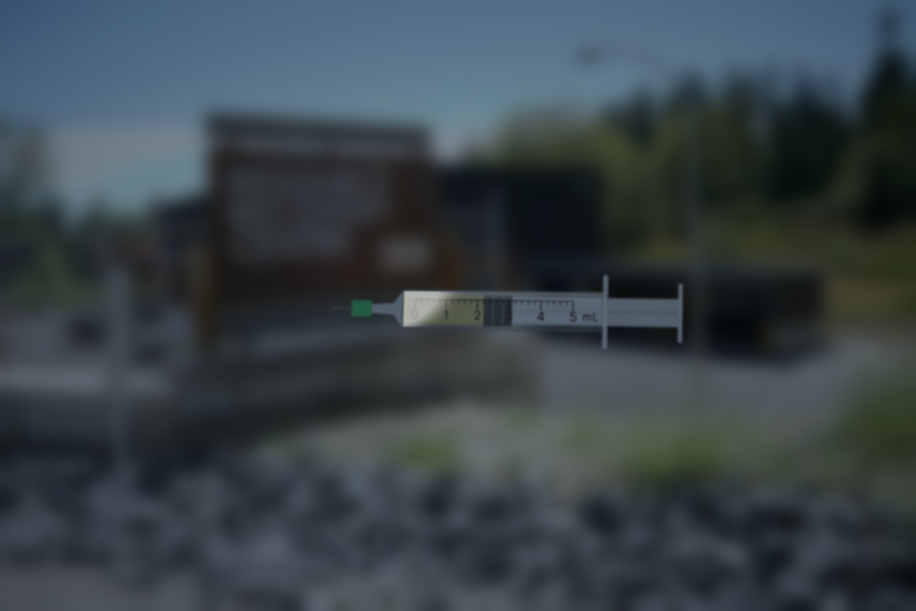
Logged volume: 2.2 mL
